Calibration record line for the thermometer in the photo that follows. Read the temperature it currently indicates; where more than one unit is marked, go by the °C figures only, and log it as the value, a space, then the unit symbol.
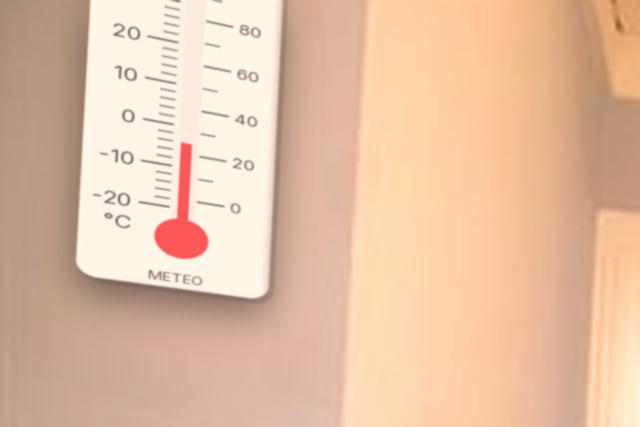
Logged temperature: -4 °C
